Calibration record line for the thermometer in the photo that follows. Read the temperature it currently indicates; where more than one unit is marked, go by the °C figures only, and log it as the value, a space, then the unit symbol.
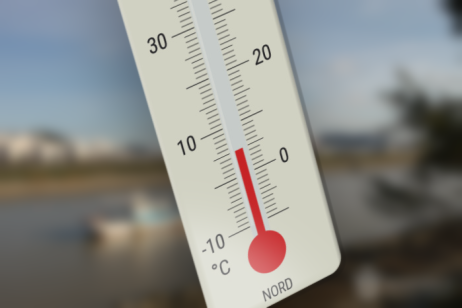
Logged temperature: 5 °C
